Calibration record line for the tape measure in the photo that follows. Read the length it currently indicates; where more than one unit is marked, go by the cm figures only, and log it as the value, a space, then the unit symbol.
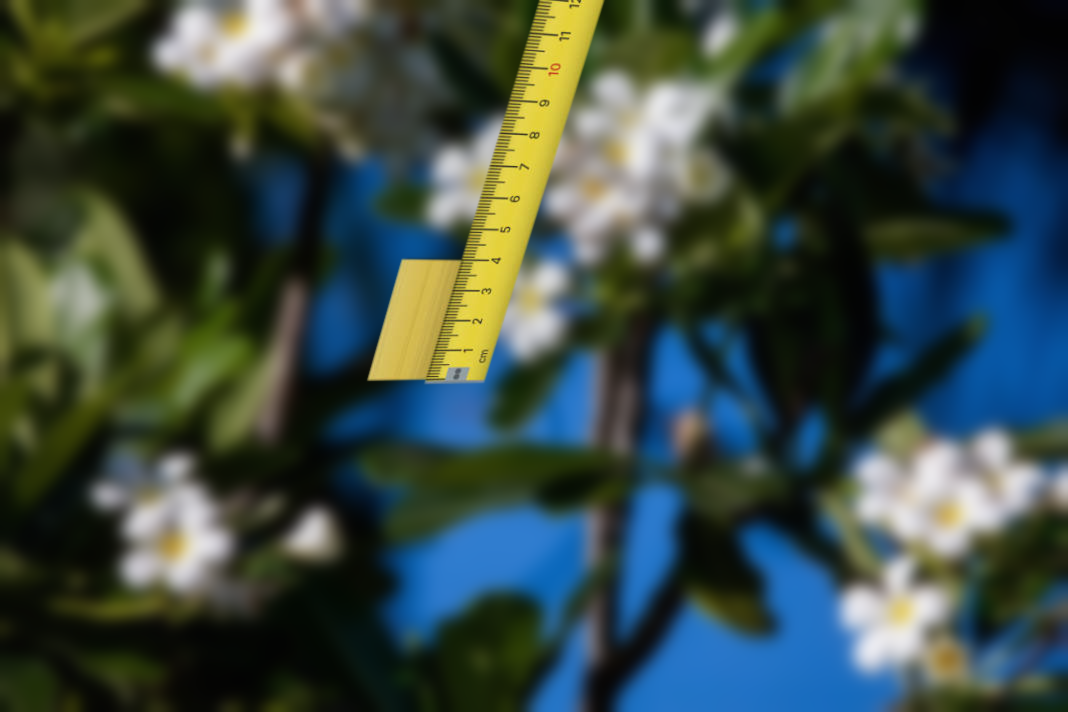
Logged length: 4 cm
